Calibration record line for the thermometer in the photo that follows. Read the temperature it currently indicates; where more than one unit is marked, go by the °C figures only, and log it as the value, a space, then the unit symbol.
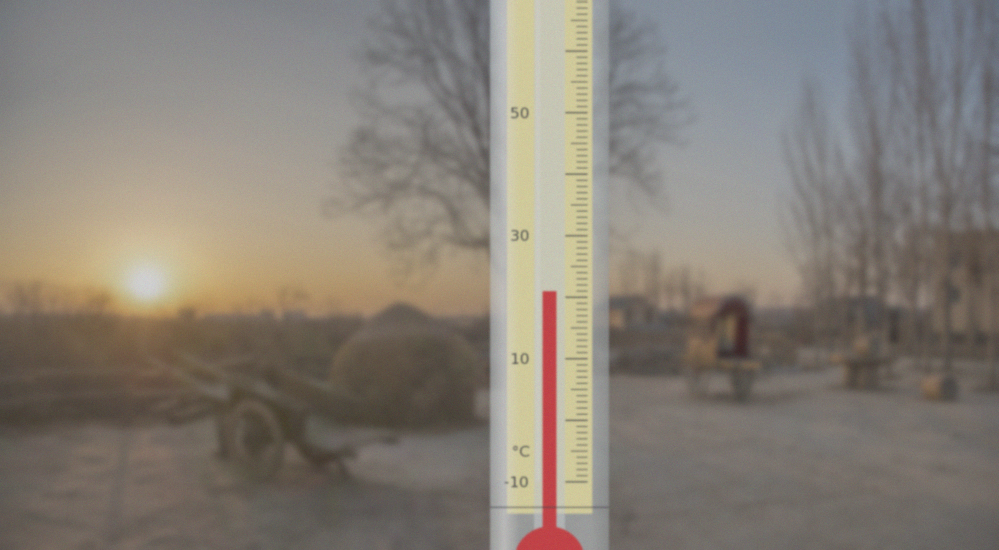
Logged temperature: 21 °C
